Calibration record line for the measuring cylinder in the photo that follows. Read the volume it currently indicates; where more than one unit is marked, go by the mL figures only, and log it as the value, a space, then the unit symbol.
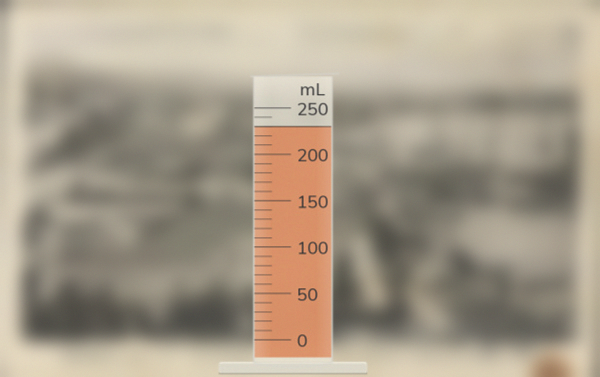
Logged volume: 230 mL
